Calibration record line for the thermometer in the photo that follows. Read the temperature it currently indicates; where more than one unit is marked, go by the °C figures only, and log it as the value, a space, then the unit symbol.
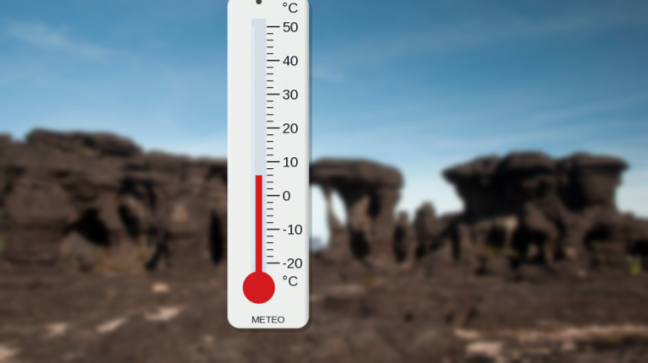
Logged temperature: 6 °C
